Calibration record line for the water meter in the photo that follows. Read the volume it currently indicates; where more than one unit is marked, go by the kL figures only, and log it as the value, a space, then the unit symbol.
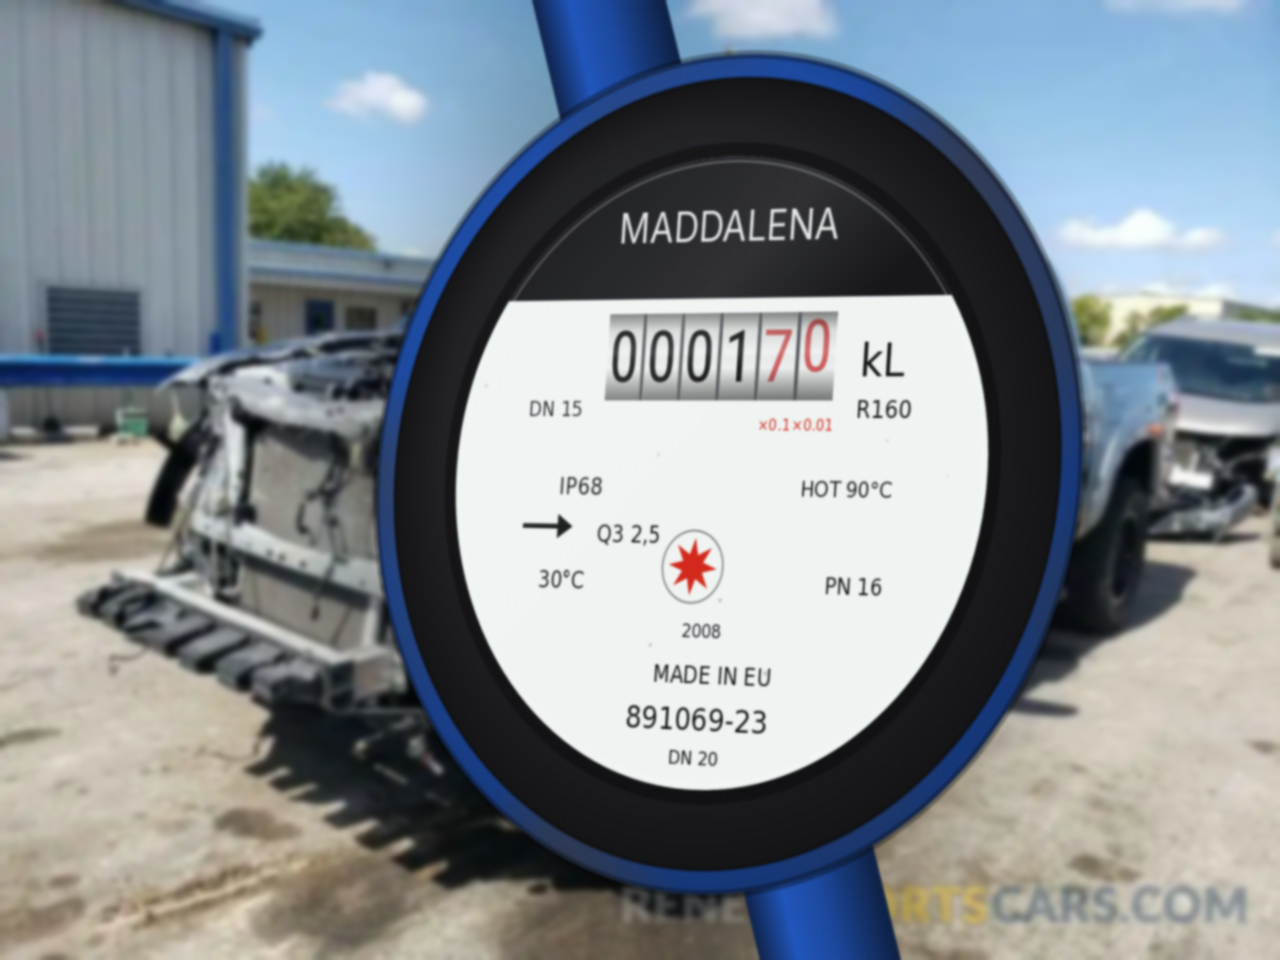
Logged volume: 1.70 kL
